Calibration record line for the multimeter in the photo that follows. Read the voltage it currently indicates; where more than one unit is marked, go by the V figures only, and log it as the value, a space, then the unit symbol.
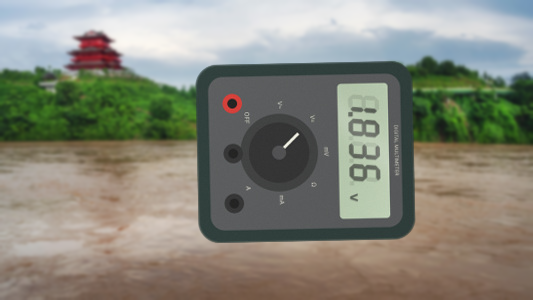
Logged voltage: 1.836 V
